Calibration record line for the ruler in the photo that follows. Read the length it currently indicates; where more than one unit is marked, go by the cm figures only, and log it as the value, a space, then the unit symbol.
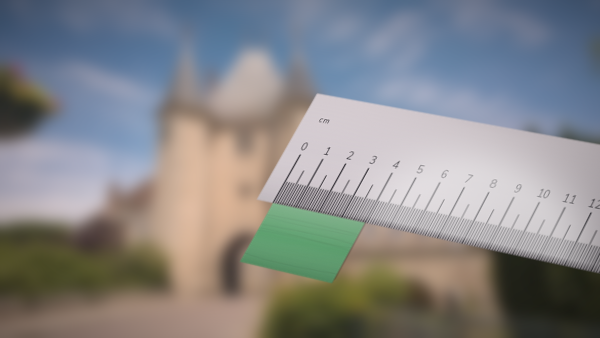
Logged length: 4 cm
